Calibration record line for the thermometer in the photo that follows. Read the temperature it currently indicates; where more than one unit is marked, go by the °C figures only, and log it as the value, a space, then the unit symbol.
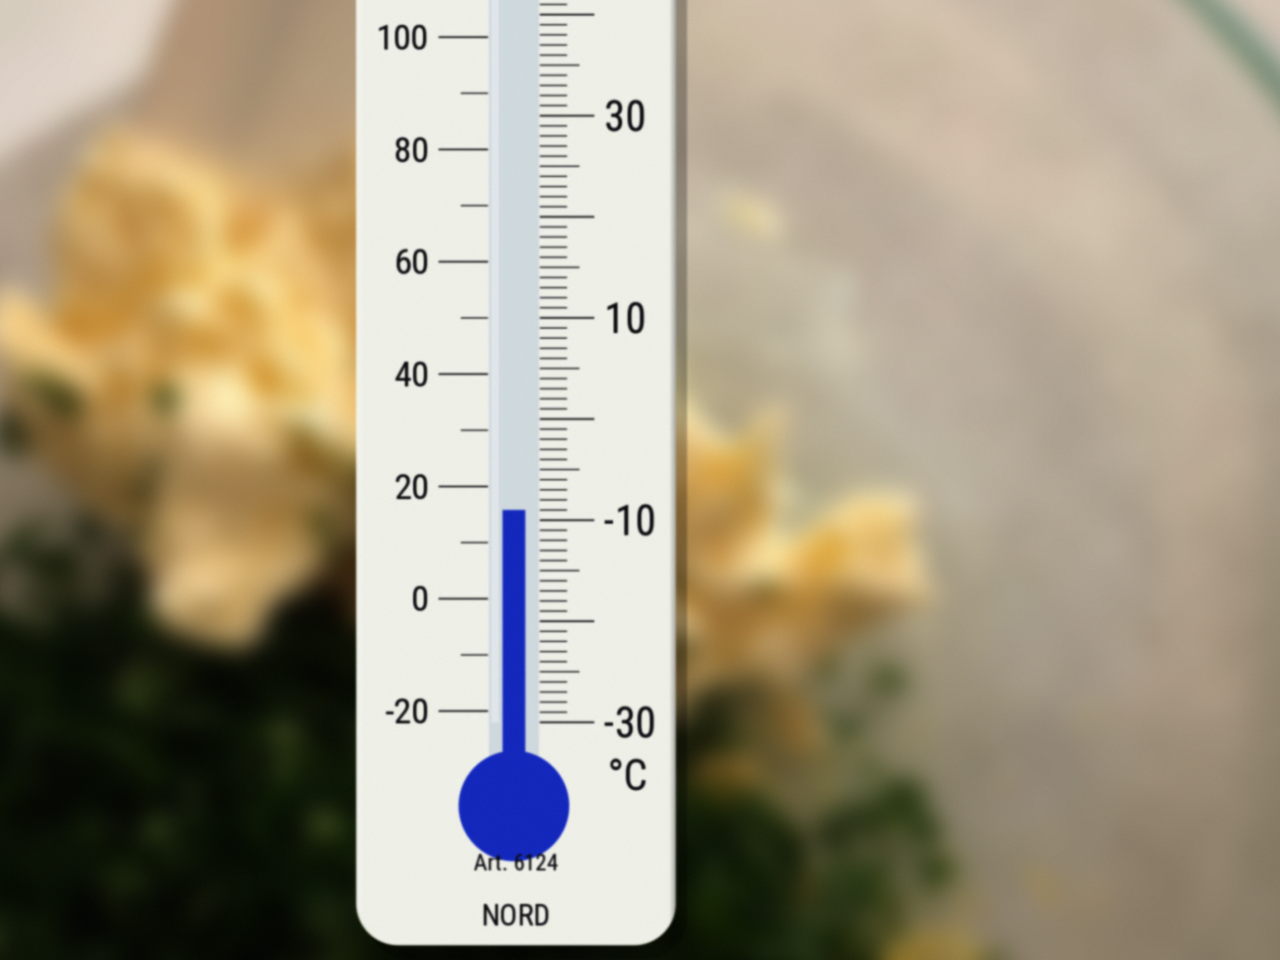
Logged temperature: -9 °C
